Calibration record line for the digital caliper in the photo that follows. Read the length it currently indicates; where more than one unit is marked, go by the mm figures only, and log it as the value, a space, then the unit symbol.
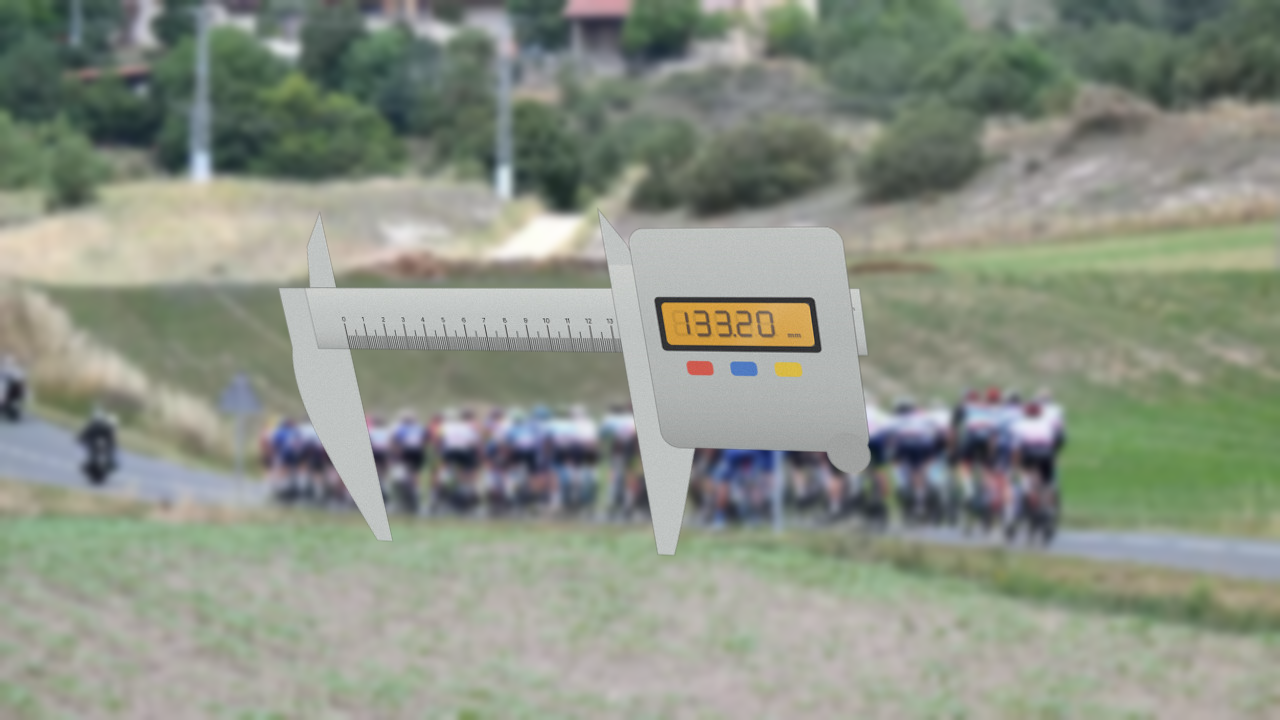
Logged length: 133.20 mm
